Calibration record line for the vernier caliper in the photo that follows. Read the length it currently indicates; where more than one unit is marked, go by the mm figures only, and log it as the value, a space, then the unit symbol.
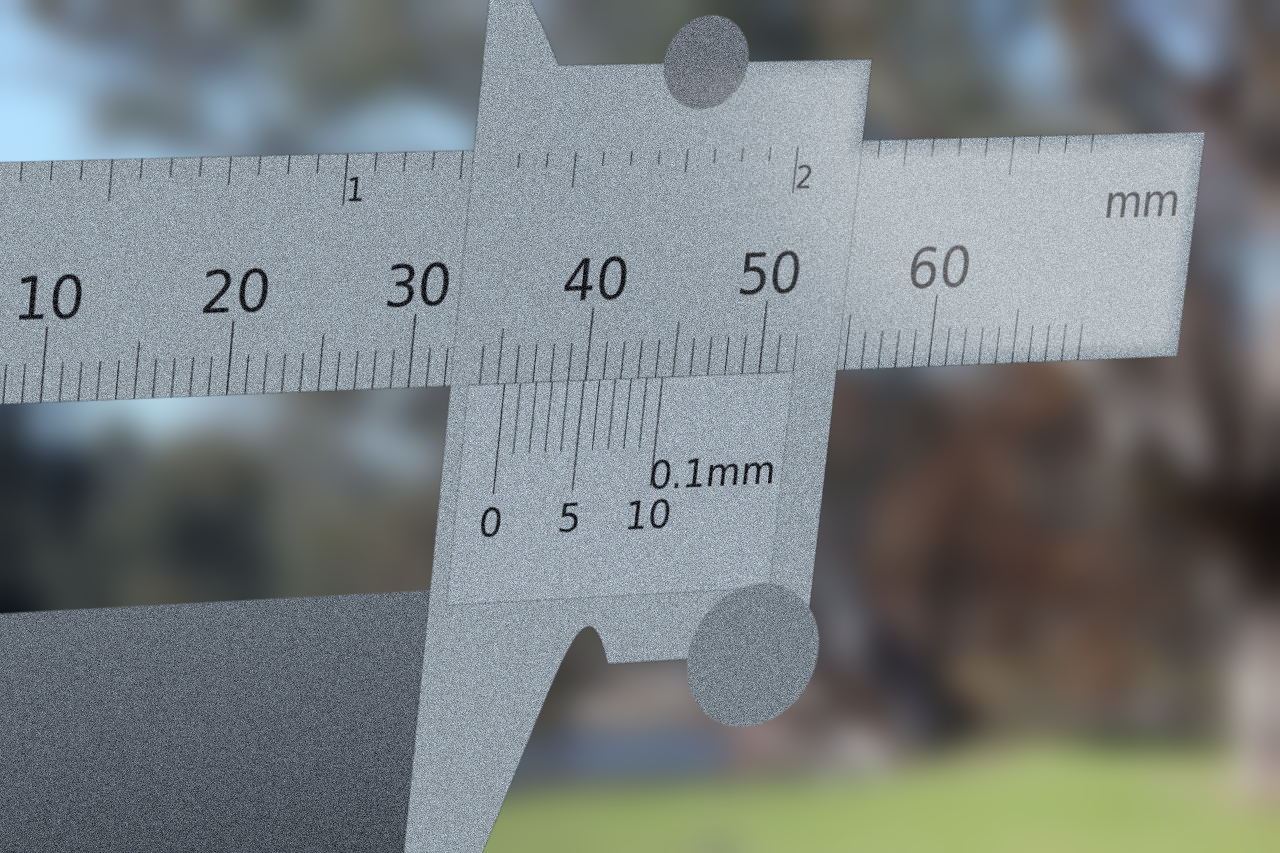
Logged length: 35.4 mm
